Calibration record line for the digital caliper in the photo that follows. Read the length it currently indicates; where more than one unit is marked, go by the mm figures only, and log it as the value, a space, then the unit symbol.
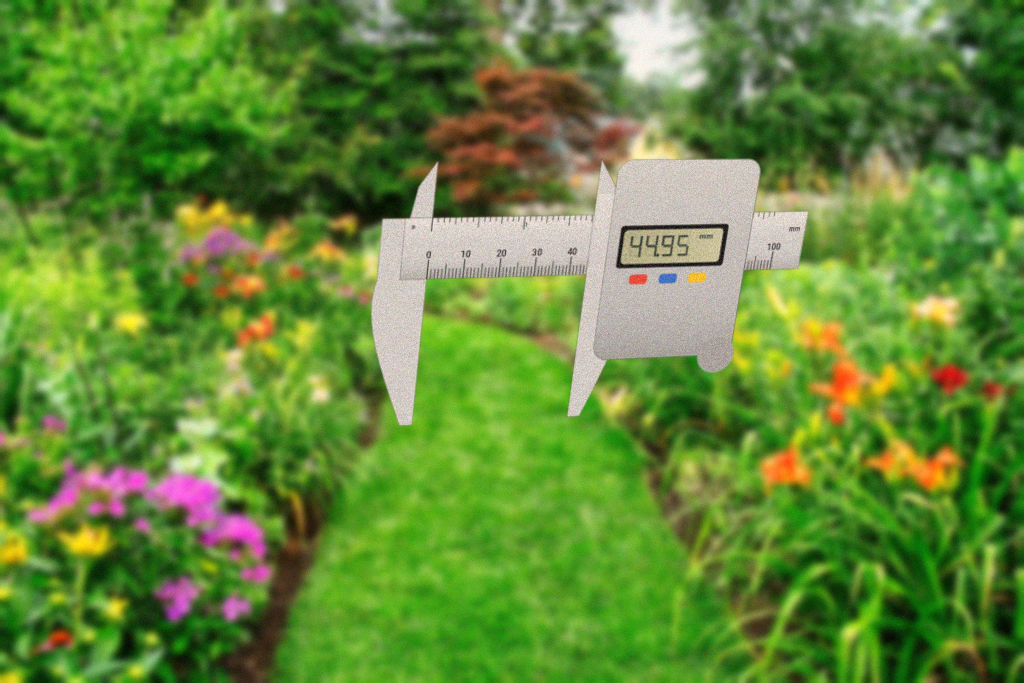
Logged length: 44.95 mm
